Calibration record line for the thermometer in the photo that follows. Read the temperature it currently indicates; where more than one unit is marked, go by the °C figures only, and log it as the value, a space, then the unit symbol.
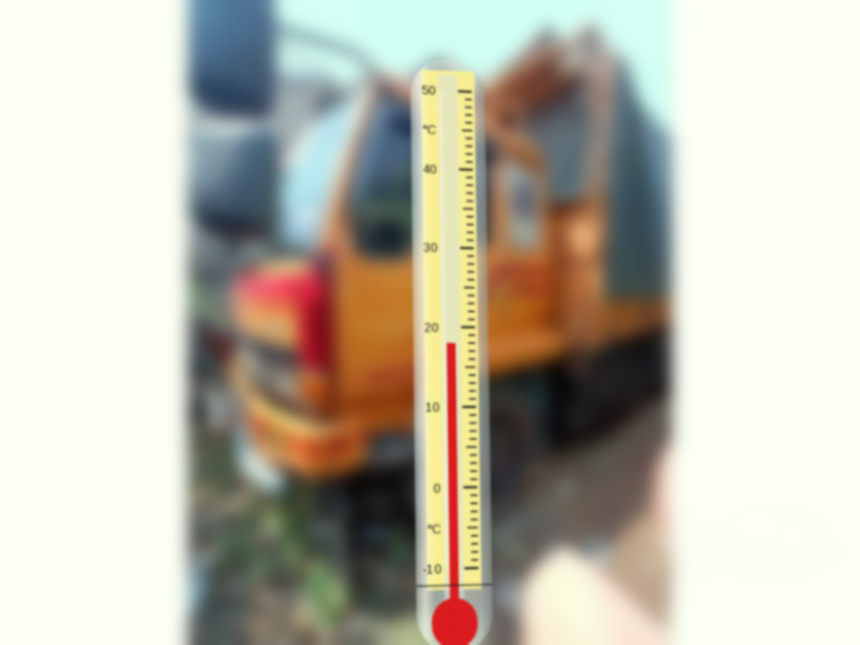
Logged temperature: 18 °C
